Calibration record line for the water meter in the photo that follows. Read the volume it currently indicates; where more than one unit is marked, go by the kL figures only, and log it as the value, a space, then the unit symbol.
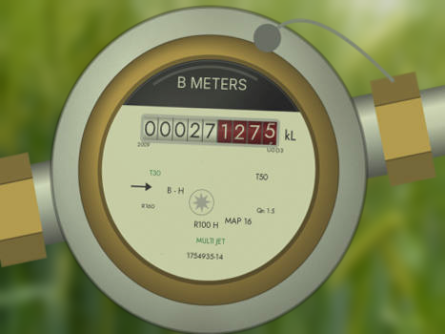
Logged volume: 27.1275 kL
